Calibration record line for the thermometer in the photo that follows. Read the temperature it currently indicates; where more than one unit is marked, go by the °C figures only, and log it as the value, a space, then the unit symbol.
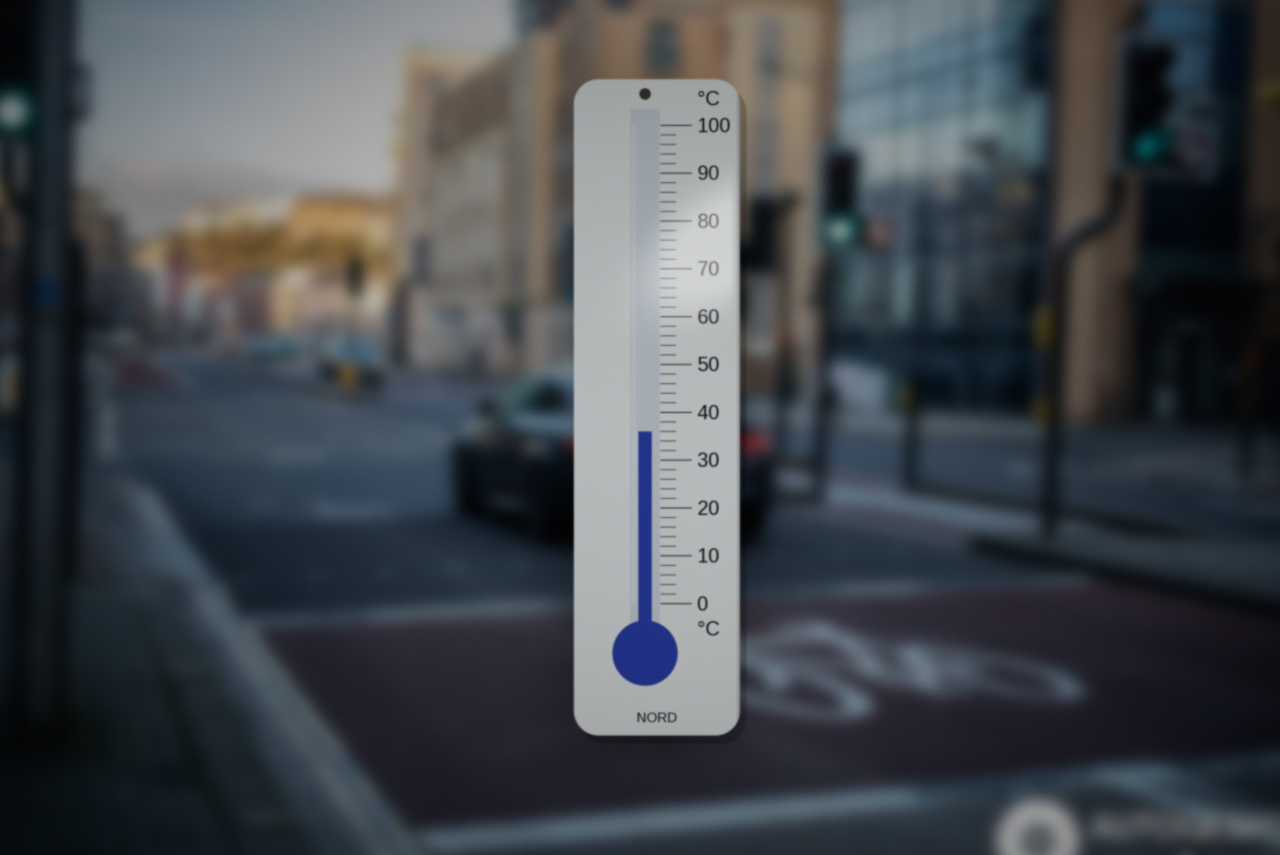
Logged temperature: 36 °C
